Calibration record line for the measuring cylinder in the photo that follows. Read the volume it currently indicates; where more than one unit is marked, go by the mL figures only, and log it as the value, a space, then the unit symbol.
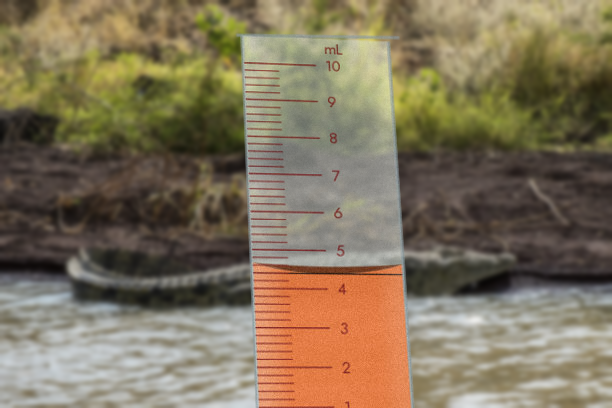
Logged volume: 4.4 mL
